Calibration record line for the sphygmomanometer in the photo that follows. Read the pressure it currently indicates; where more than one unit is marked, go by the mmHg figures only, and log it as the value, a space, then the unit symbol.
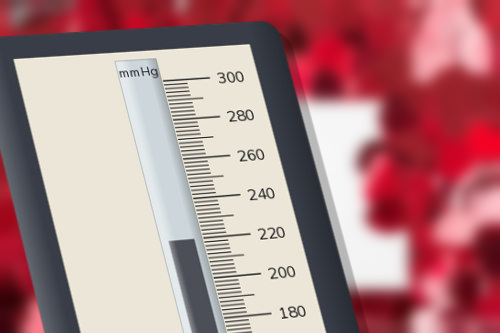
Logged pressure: 220 mmHg
